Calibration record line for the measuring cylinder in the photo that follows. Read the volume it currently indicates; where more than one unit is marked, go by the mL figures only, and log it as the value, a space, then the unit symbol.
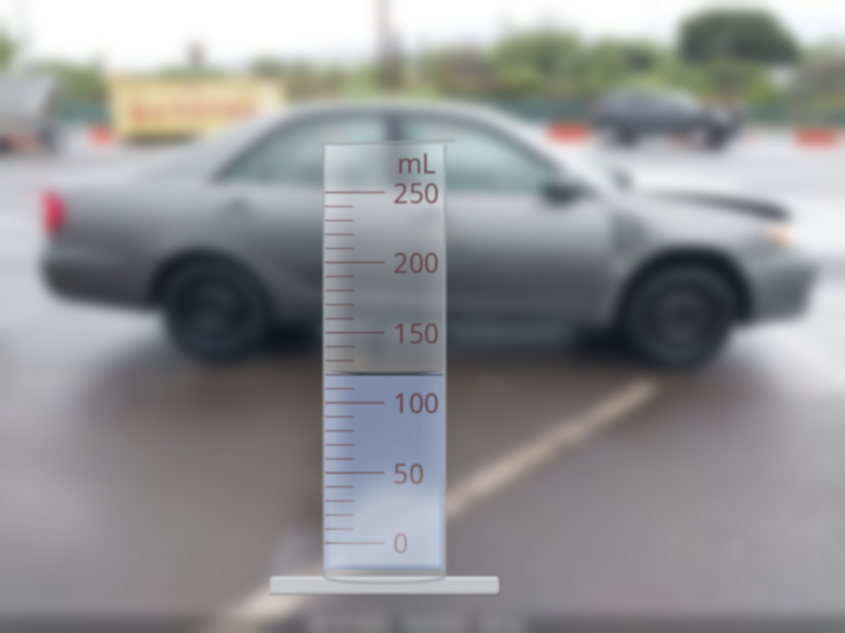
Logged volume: 120 mL
